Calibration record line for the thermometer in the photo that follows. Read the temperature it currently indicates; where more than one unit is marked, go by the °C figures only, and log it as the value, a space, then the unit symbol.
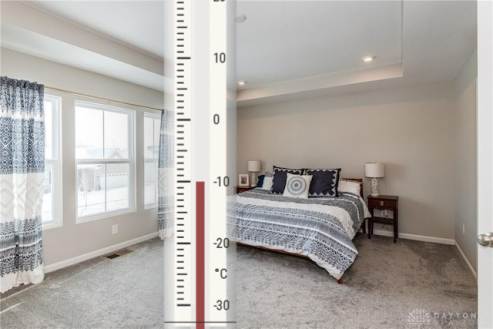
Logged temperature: -10 °C
